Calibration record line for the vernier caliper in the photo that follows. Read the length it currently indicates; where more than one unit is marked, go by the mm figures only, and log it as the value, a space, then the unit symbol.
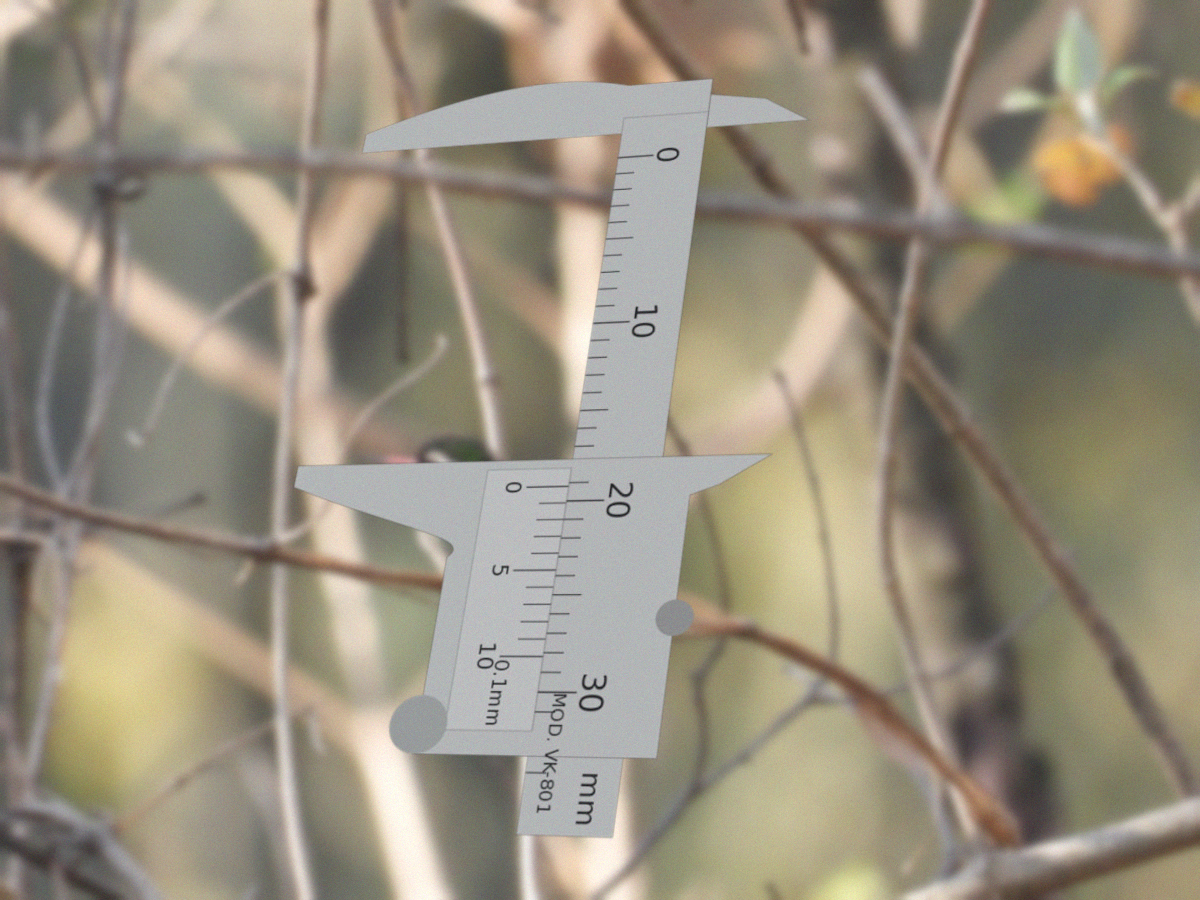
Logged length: 19.2 mm
